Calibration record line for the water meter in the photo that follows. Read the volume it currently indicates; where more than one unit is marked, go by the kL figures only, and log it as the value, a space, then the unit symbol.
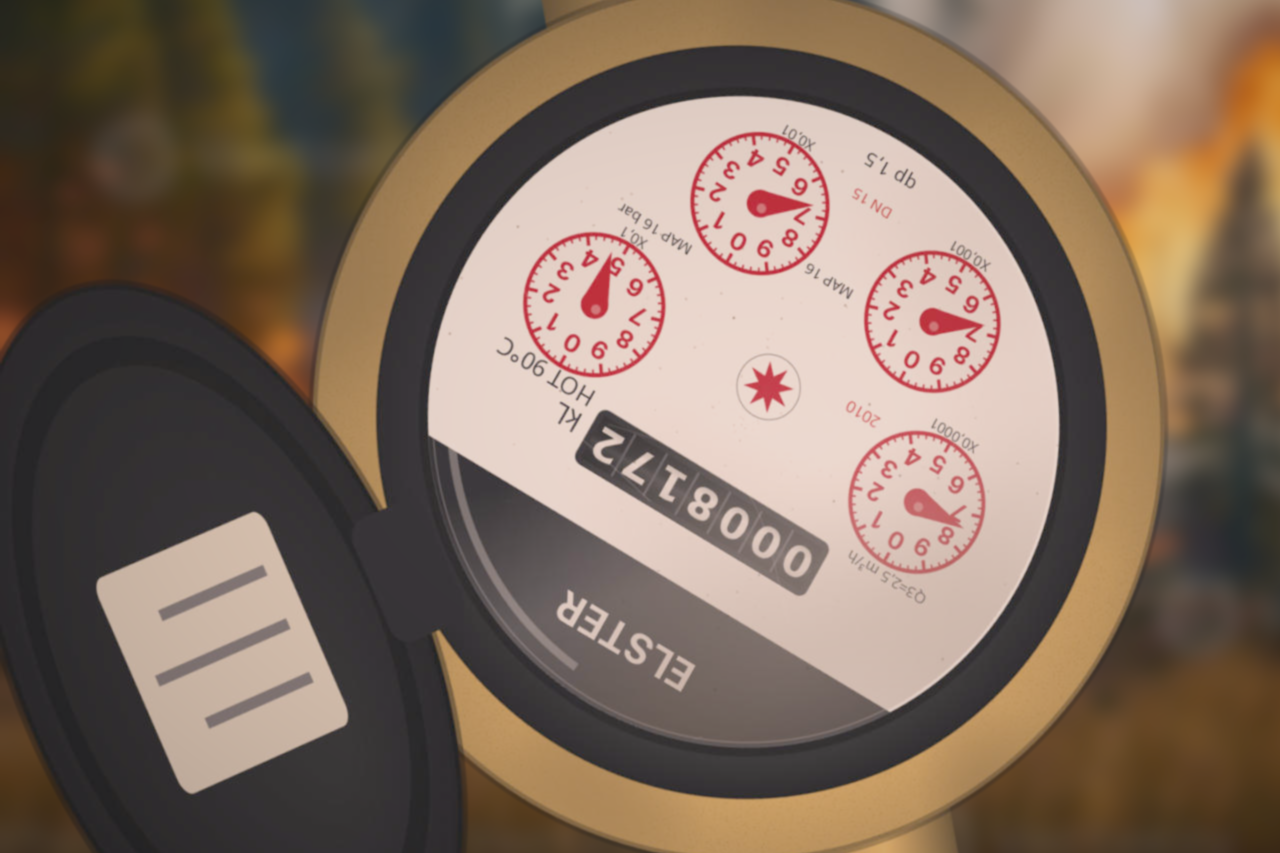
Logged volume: 8172.4667 kL
